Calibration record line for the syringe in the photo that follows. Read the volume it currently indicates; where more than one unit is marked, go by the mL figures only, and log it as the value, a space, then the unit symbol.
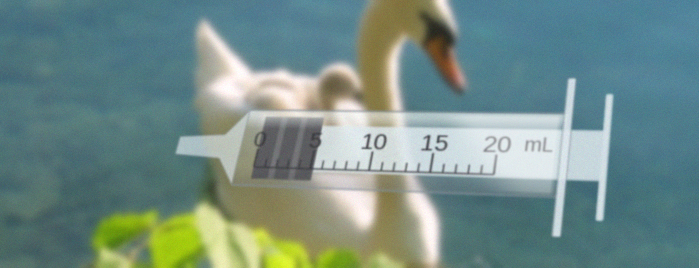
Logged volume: 0 mL
